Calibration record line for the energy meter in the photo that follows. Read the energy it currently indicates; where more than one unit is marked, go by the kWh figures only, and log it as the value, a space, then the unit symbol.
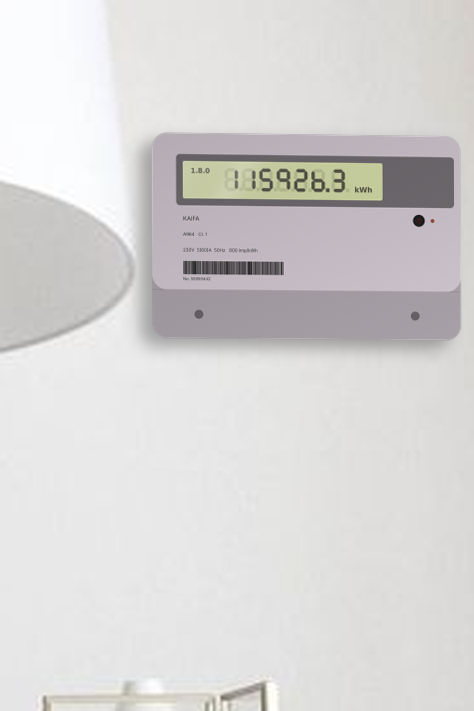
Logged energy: 115926.3 kWh
